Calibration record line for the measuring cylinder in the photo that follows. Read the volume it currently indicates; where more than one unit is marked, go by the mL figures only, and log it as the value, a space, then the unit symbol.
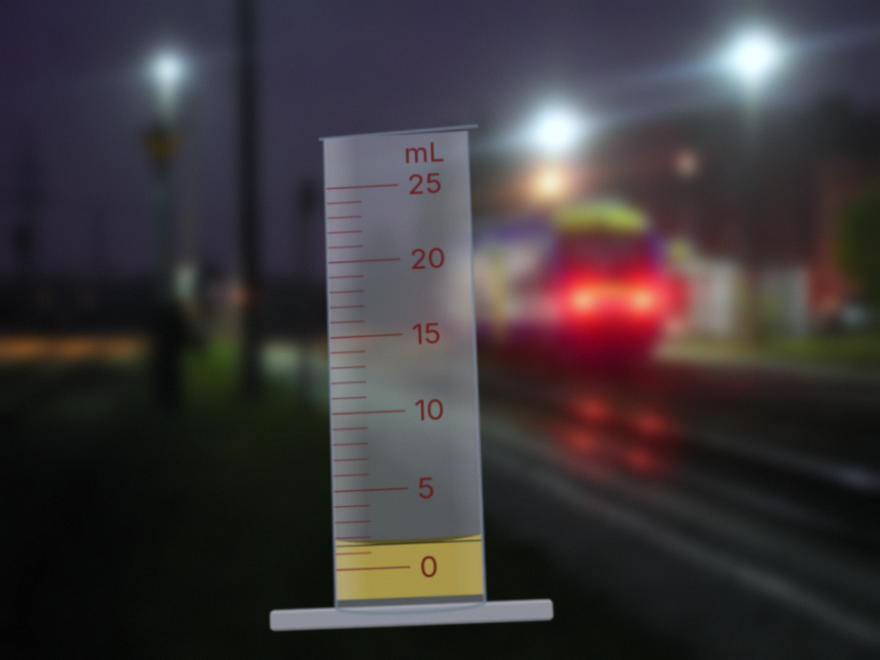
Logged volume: 1.5 mL
